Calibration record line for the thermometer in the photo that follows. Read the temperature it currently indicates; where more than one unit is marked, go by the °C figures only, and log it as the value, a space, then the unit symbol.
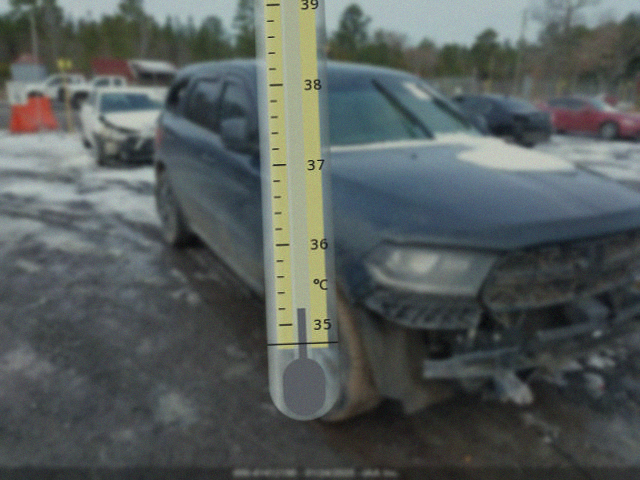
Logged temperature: 35.2 °C
